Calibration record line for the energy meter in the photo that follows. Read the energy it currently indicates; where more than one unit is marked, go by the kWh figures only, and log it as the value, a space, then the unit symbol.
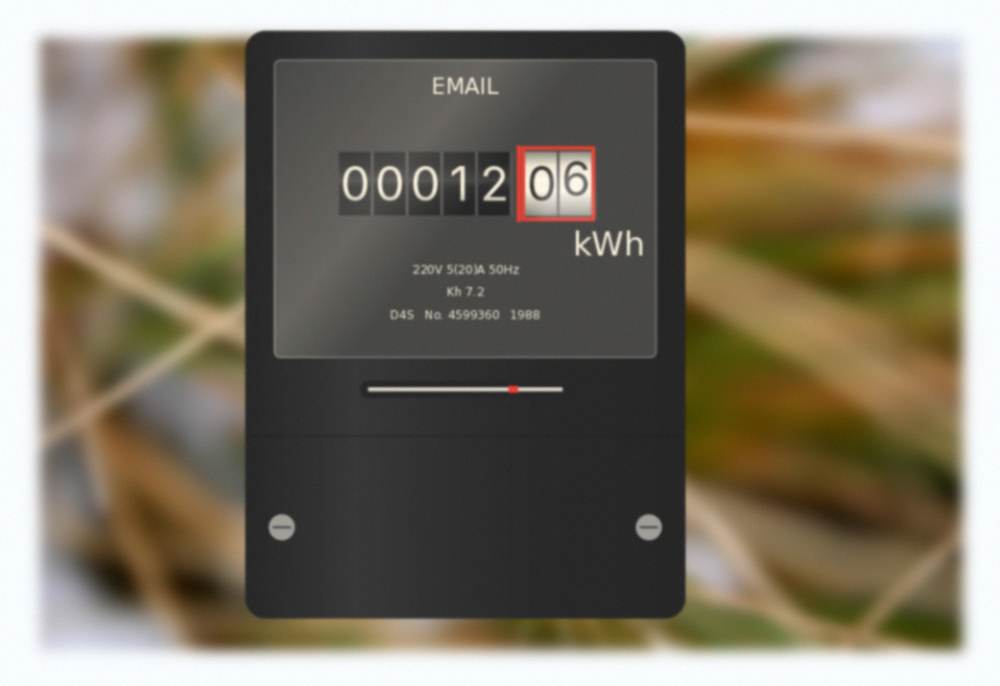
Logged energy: 12.06 kWh
